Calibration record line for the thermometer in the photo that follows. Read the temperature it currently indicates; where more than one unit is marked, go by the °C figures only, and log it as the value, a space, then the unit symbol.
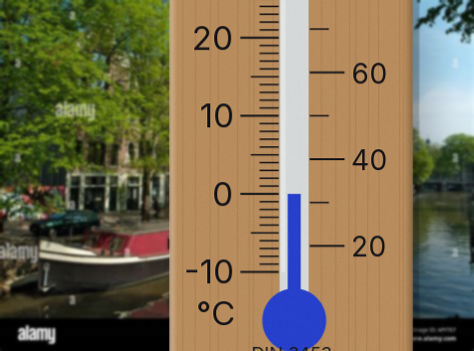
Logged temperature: 0 °C
